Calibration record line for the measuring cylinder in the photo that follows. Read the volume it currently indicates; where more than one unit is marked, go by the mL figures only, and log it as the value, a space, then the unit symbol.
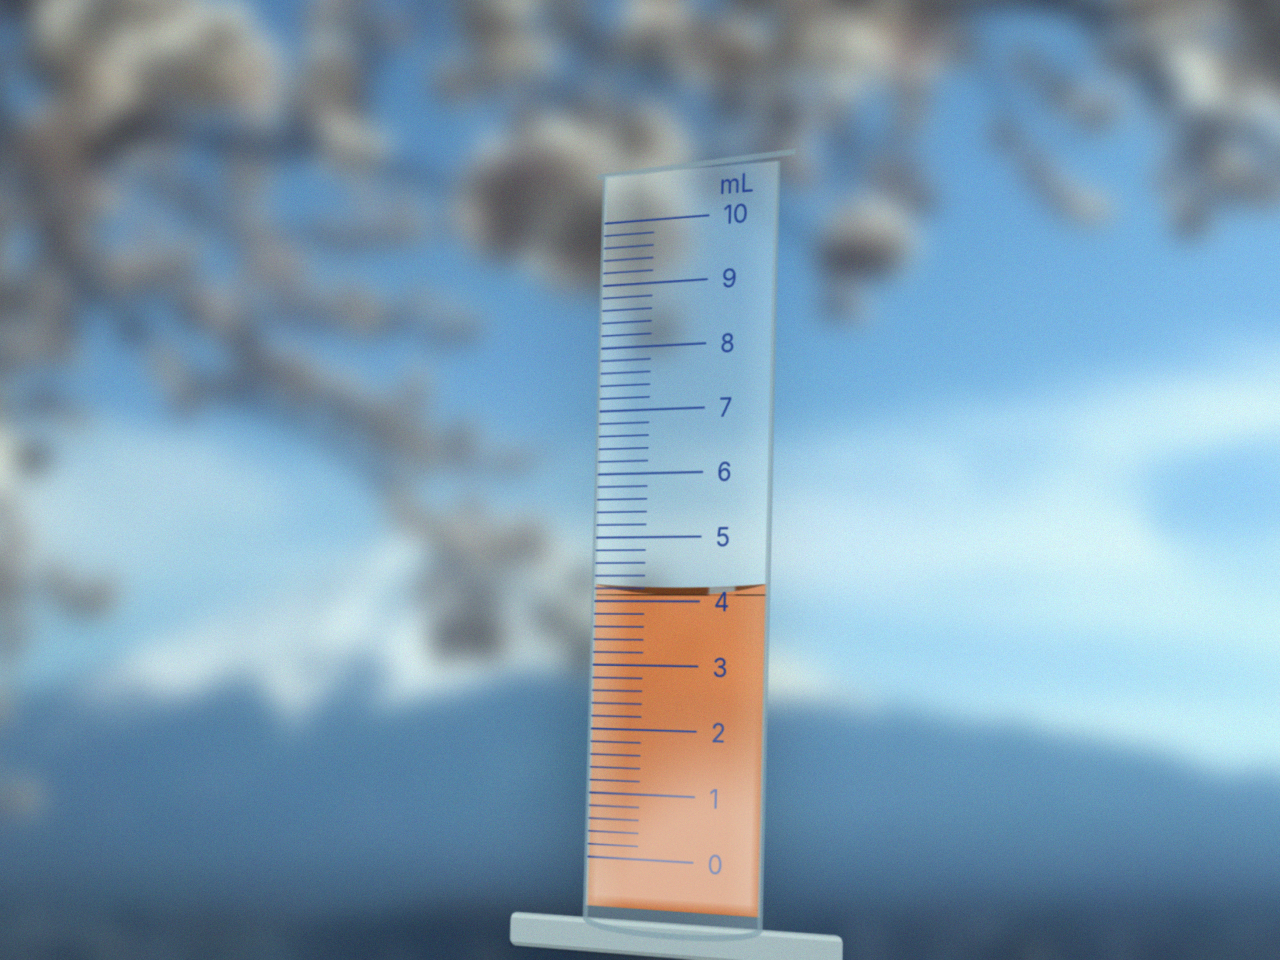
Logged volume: 4.1 mL
